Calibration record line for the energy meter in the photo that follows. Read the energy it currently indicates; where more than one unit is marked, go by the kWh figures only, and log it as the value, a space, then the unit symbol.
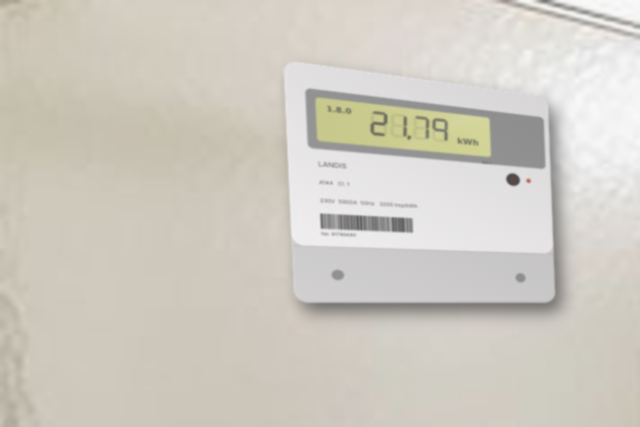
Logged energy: 21.79 kWh
